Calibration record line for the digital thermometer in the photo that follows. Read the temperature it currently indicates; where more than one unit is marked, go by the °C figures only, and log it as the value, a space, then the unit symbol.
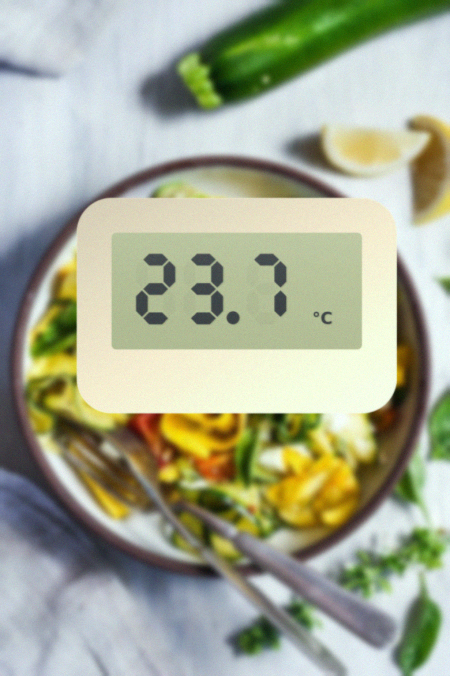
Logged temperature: 23.7 °C
